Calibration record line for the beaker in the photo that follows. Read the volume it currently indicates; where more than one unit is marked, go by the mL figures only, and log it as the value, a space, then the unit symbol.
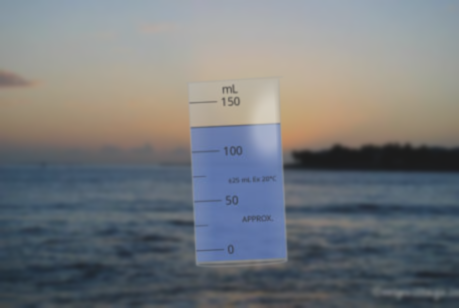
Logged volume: 125 mL
